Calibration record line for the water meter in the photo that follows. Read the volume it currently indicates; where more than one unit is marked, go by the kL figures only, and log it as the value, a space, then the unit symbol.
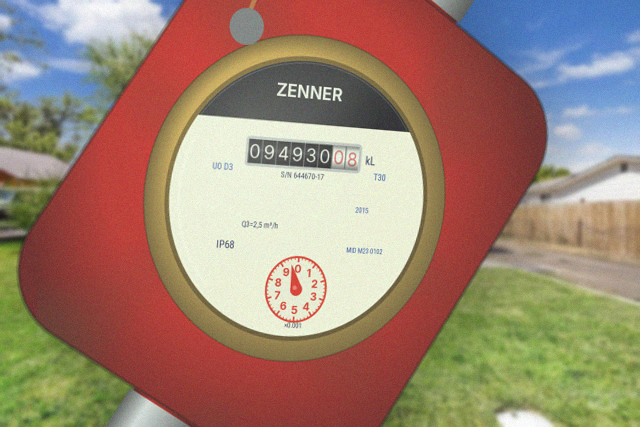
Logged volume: 94930.079 kL
